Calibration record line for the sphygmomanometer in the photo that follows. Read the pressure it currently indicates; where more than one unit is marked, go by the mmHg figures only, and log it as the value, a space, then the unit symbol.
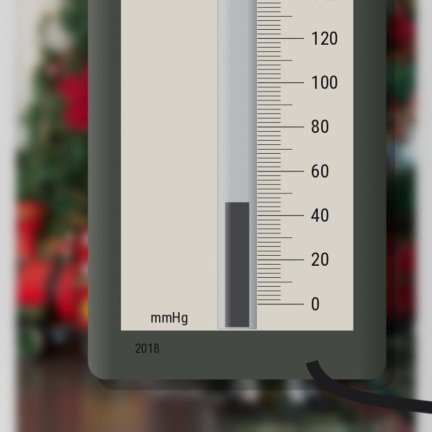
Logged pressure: 46 mmHg
